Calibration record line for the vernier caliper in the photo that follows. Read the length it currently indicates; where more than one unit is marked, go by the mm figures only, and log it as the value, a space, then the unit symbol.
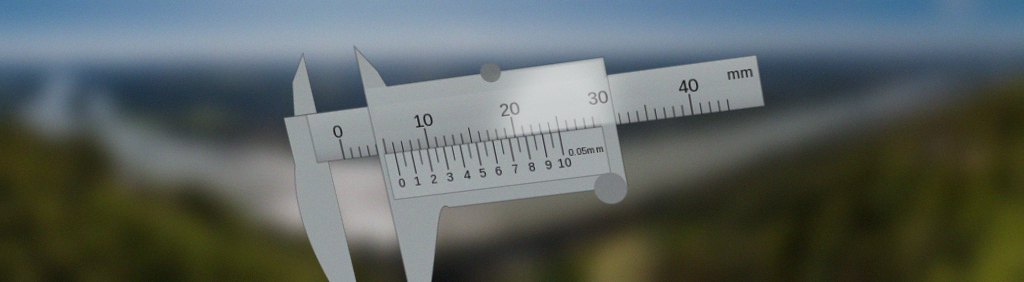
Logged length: 6.0 mm
